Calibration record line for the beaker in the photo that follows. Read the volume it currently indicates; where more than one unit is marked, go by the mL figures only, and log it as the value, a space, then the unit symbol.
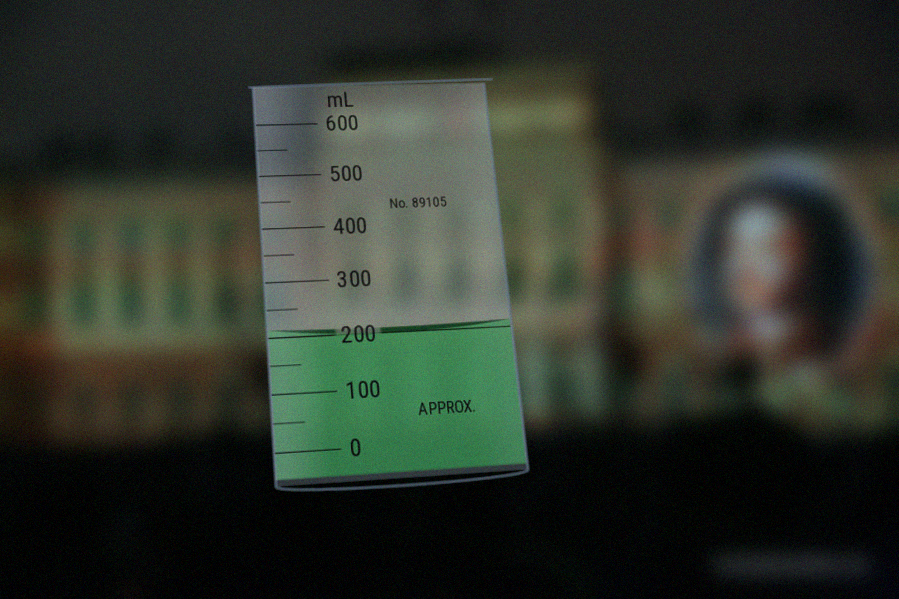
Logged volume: 200 mL
